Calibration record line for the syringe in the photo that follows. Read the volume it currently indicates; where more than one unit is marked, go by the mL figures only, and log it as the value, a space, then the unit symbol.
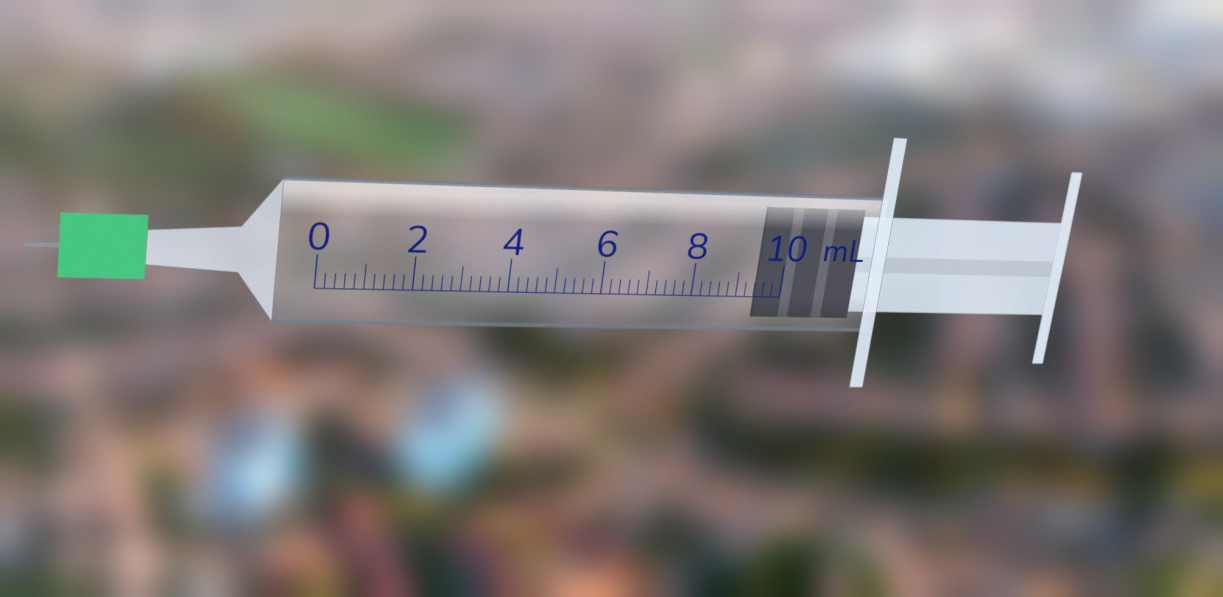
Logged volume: 9.4 mL
